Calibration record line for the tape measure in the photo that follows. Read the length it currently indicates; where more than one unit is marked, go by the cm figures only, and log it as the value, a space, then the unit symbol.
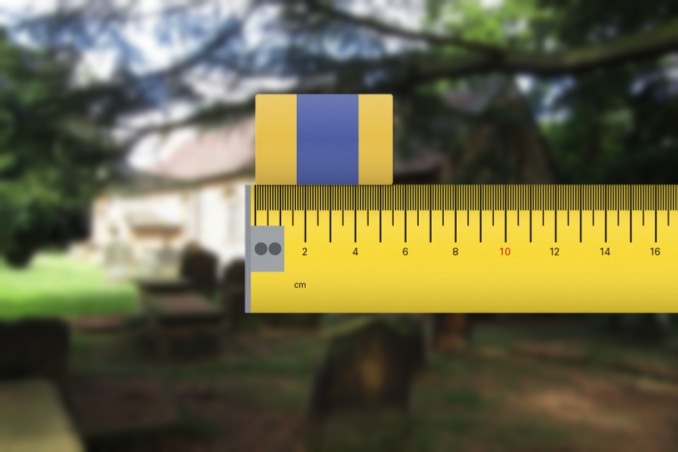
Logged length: 5.5 cm
